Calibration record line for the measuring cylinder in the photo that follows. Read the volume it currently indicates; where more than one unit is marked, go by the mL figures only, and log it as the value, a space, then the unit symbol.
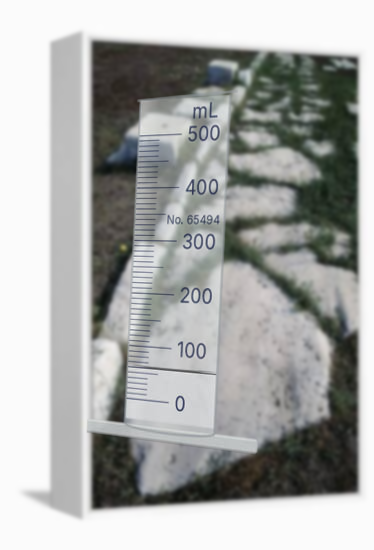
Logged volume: 60 mL
